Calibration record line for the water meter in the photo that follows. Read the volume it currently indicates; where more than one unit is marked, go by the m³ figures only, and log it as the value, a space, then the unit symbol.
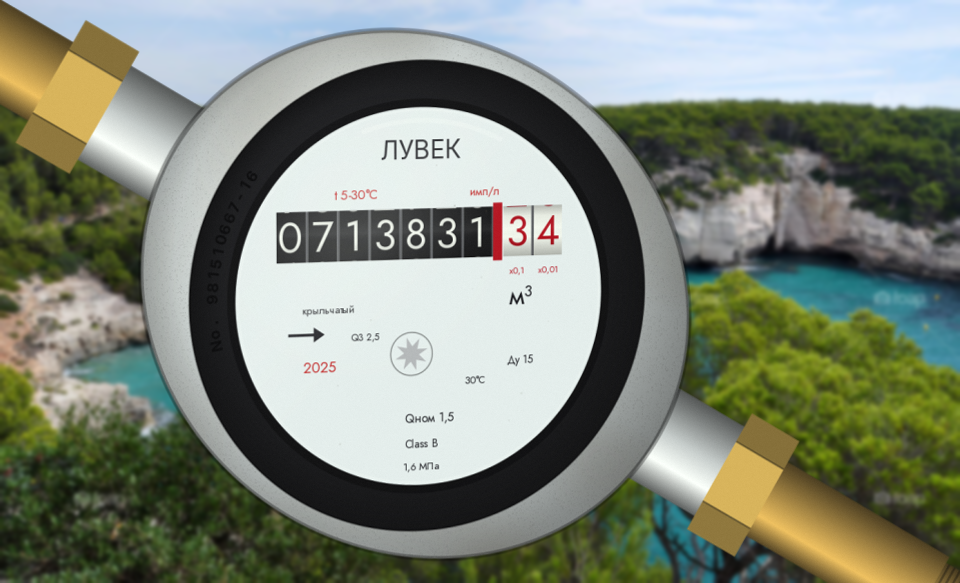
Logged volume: 713831.34 m³
